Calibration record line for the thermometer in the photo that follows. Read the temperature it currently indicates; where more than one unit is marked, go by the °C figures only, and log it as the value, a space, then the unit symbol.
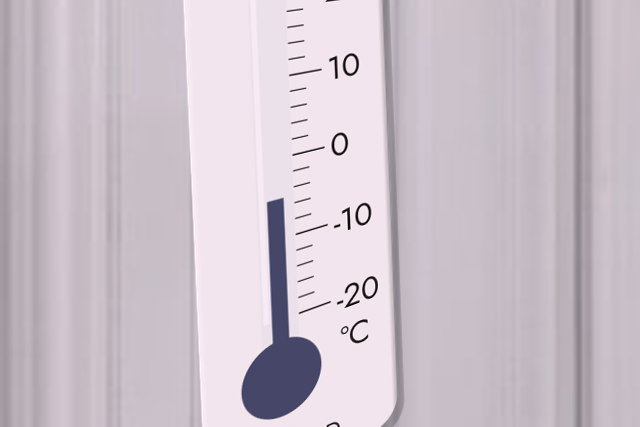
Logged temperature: -5 °C
